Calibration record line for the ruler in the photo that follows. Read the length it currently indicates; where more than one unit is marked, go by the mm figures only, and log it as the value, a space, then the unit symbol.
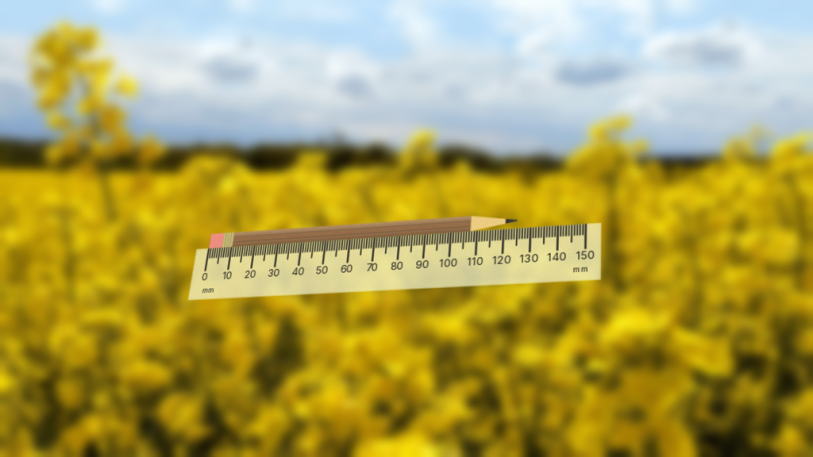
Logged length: 125 mm
